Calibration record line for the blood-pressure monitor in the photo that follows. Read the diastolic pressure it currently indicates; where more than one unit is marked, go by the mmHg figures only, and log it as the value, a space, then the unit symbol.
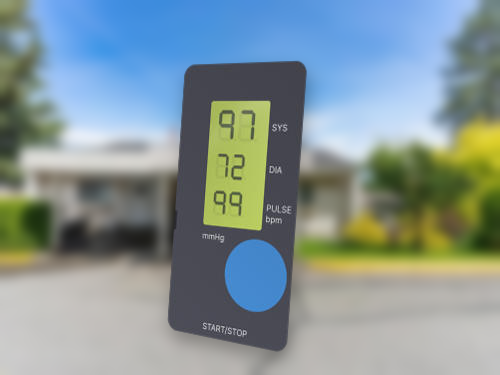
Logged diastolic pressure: 72 mmHg
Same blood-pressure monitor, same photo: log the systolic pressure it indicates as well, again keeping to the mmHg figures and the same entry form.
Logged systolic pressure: 97 mmHg
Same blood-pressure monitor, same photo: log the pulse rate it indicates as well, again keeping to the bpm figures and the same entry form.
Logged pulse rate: 99 bpm
